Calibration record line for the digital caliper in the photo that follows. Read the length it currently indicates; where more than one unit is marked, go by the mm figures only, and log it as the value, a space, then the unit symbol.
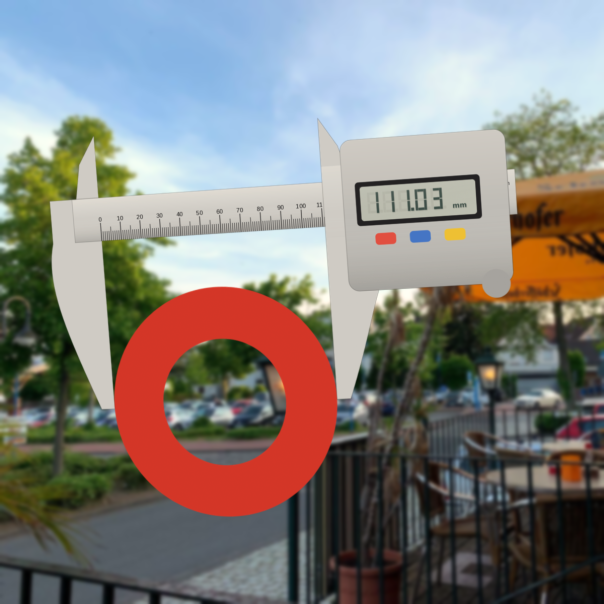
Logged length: 111.03 mm
